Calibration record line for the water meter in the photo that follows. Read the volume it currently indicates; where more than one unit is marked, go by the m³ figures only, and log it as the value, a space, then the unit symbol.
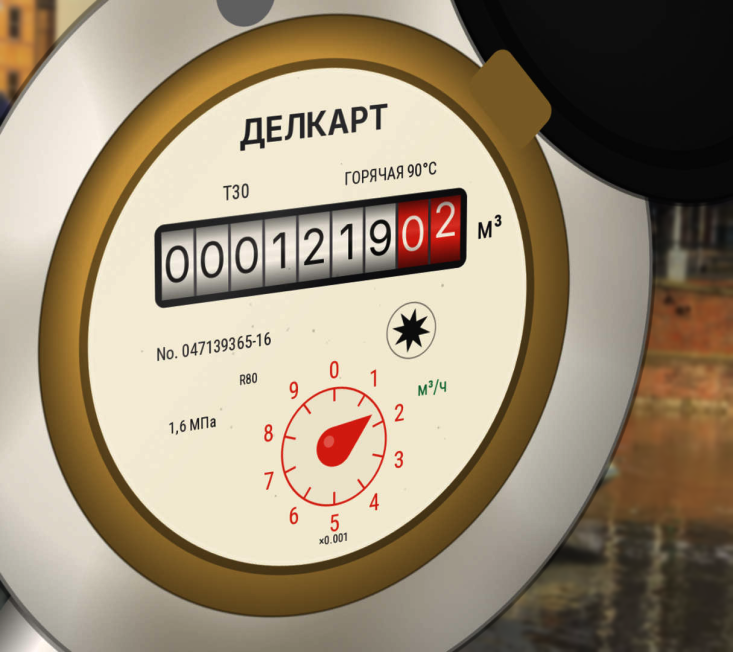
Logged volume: 1219.021 m³
